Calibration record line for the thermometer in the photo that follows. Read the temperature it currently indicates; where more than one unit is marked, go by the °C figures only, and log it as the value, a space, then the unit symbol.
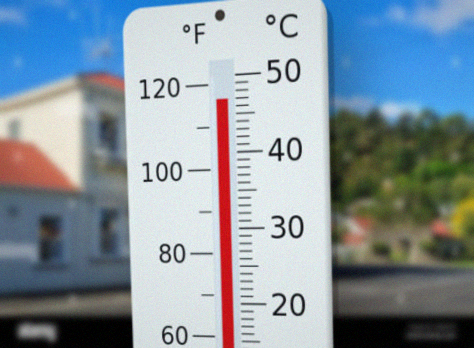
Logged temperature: 47 °C
